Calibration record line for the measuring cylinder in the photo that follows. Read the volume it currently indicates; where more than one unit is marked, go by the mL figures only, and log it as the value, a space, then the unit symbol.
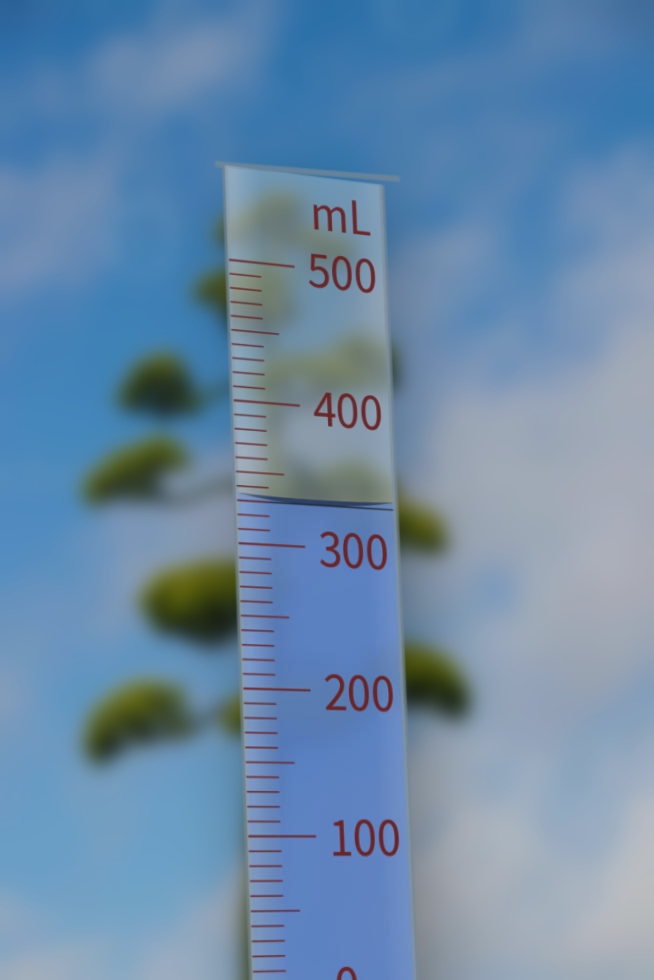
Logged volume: 330 mL
